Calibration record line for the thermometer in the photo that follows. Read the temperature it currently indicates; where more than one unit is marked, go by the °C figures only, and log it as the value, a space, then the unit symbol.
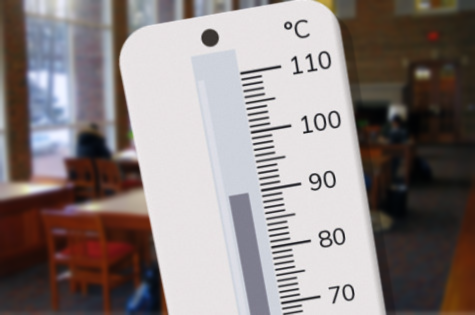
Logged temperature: 90 °C
